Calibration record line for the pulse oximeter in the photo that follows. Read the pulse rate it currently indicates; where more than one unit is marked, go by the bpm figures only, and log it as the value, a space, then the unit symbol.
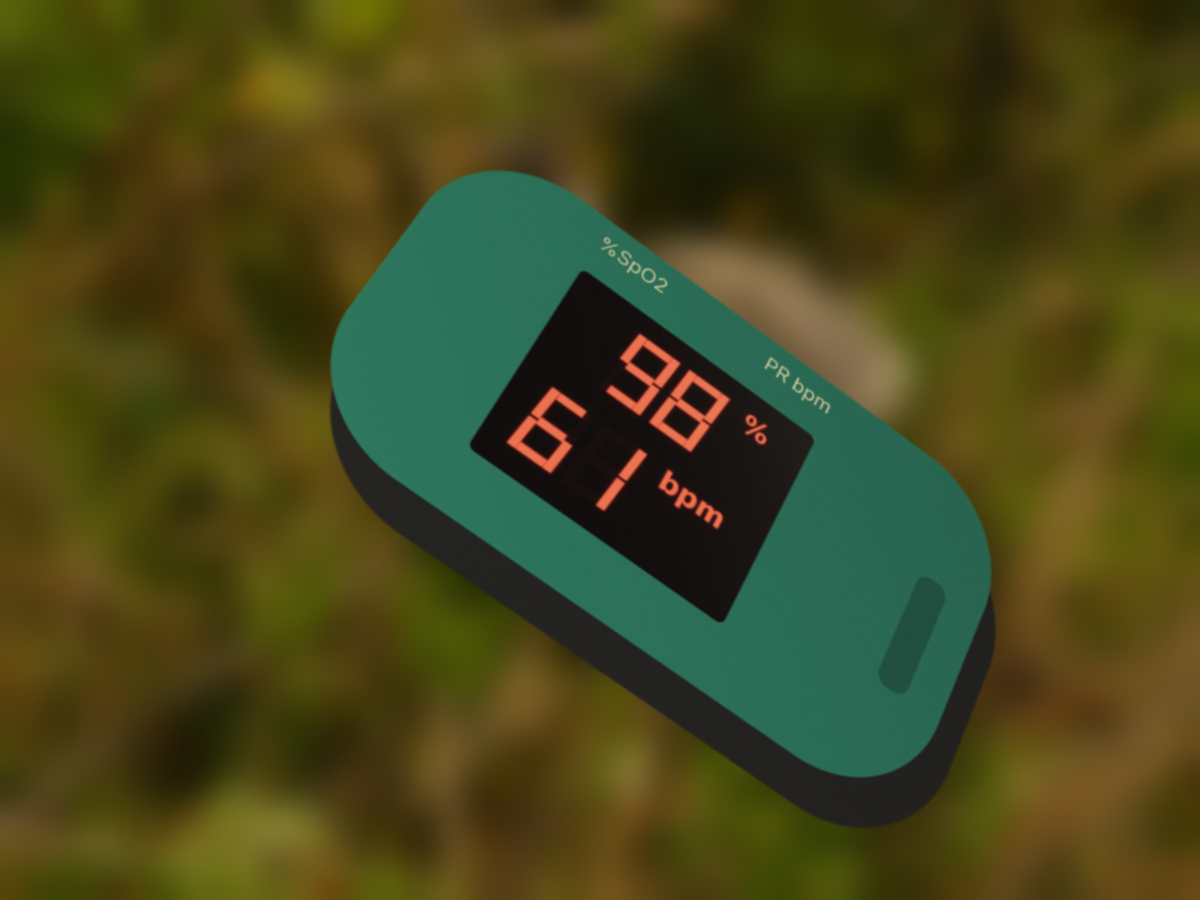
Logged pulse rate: 61 bpm
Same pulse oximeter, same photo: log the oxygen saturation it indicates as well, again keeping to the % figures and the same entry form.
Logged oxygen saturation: 98 %
